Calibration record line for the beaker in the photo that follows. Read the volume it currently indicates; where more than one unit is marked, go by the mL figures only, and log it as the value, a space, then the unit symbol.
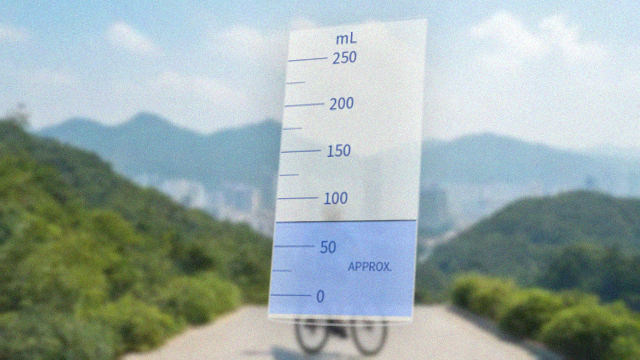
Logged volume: 75 mL
